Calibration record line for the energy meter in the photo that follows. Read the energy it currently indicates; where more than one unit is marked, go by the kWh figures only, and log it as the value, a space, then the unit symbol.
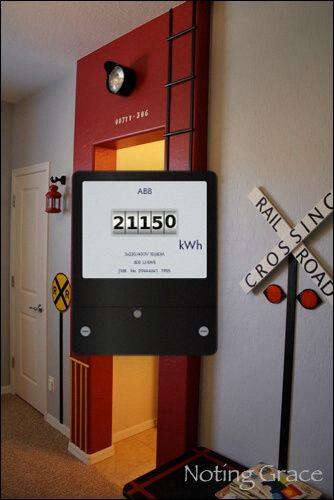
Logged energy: 21150 kWh
